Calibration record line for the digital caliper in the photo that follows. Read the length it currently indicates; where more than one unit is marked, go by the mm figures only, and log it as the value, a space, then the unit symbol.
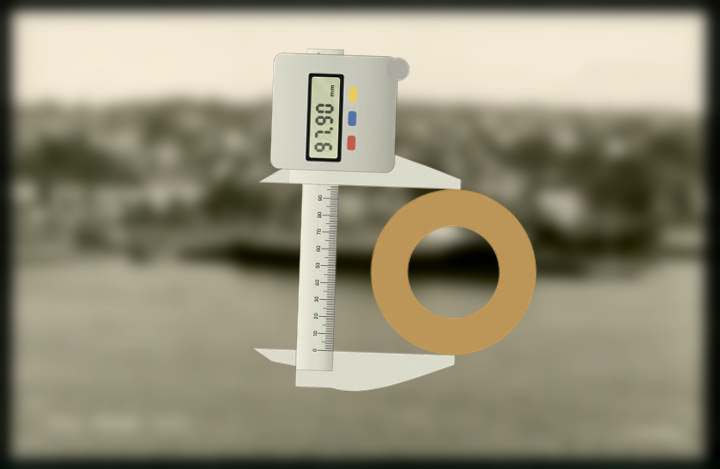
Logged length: 97.90 mm
